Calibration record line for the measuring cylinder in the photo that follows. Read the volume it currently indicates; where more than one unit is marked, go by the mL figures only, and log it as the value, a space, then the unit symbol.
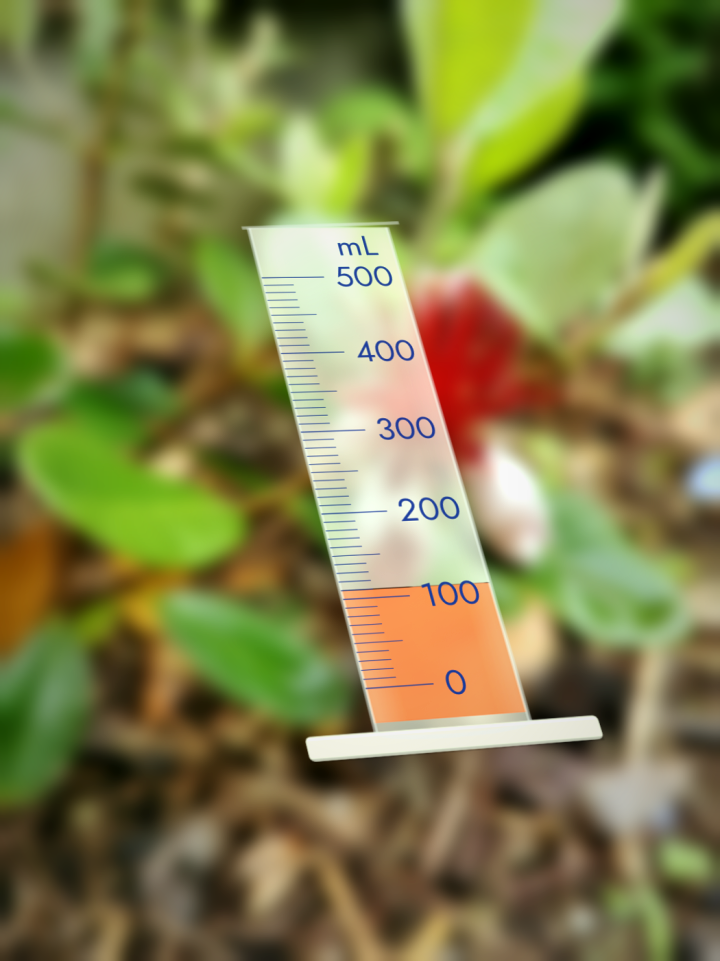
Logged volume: 110 mL
